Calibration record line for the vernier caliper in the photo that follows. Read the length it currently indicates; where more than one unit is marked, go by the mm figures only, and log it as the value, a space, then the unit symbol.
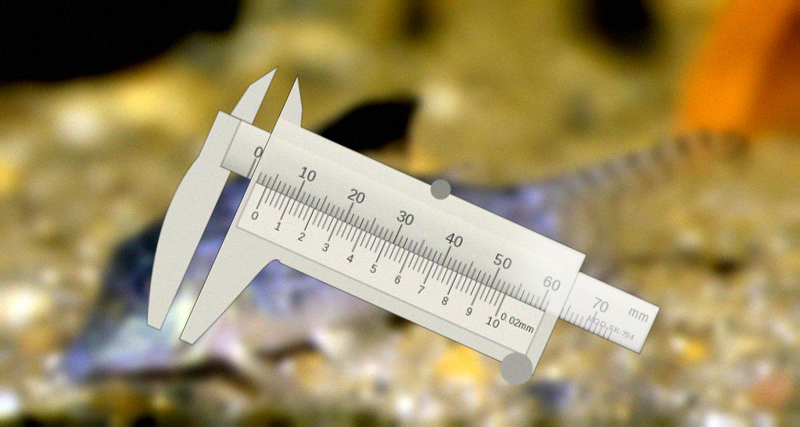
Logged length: 4.0 mm
